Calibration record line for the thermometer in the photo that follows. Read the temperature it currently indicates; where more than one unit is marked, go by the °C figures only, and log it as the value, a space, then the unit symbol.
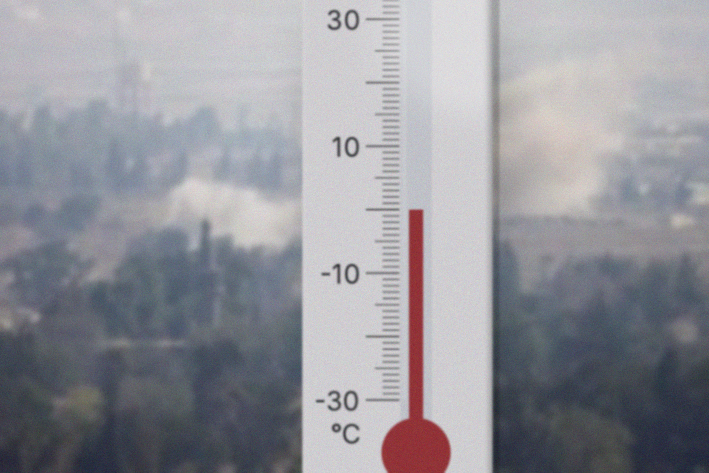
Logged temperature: 0 °C
